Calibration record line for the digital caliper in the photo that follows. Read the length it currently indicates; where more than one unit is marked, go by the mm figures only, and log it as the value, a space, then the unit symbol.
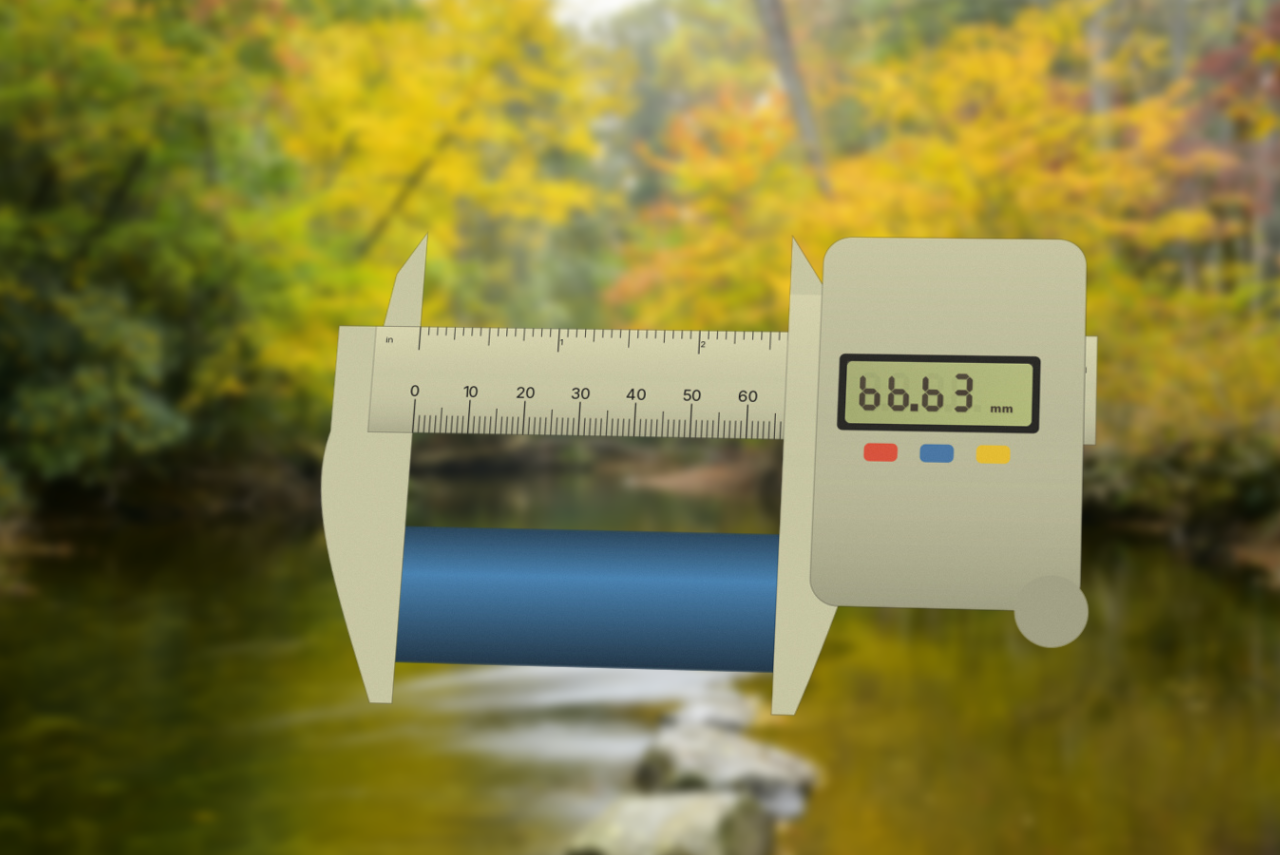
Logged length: 66.63 mm
